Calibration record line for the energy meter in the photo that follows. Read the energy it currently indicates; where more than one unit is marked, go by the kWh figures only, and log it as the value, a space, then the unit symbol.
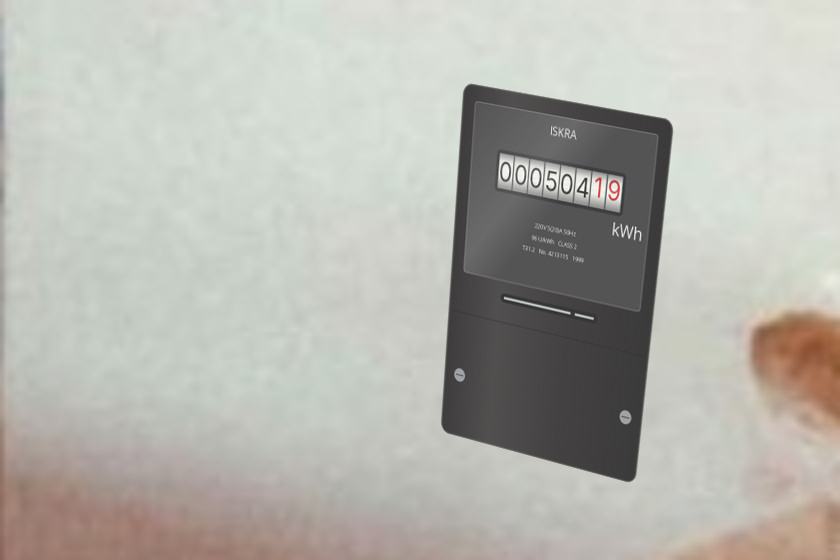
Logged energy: 504.19 kWh
